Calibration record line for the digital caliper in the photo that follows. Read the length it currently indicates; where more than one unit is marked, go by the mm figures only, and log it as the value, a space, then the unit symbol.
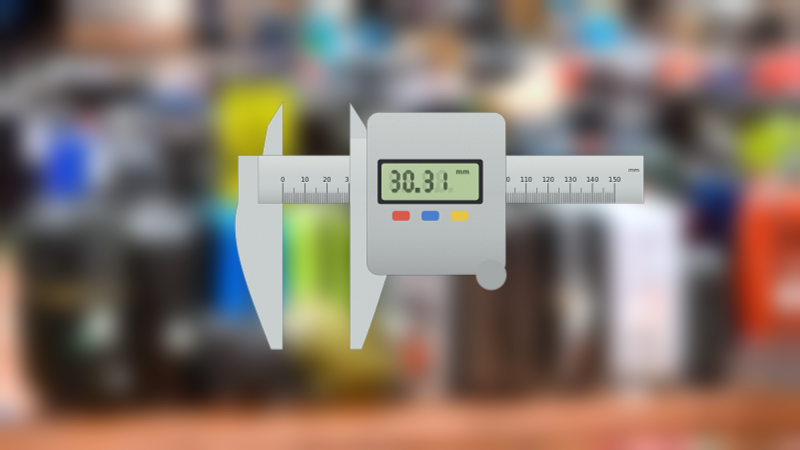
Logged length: 30.31 mm
